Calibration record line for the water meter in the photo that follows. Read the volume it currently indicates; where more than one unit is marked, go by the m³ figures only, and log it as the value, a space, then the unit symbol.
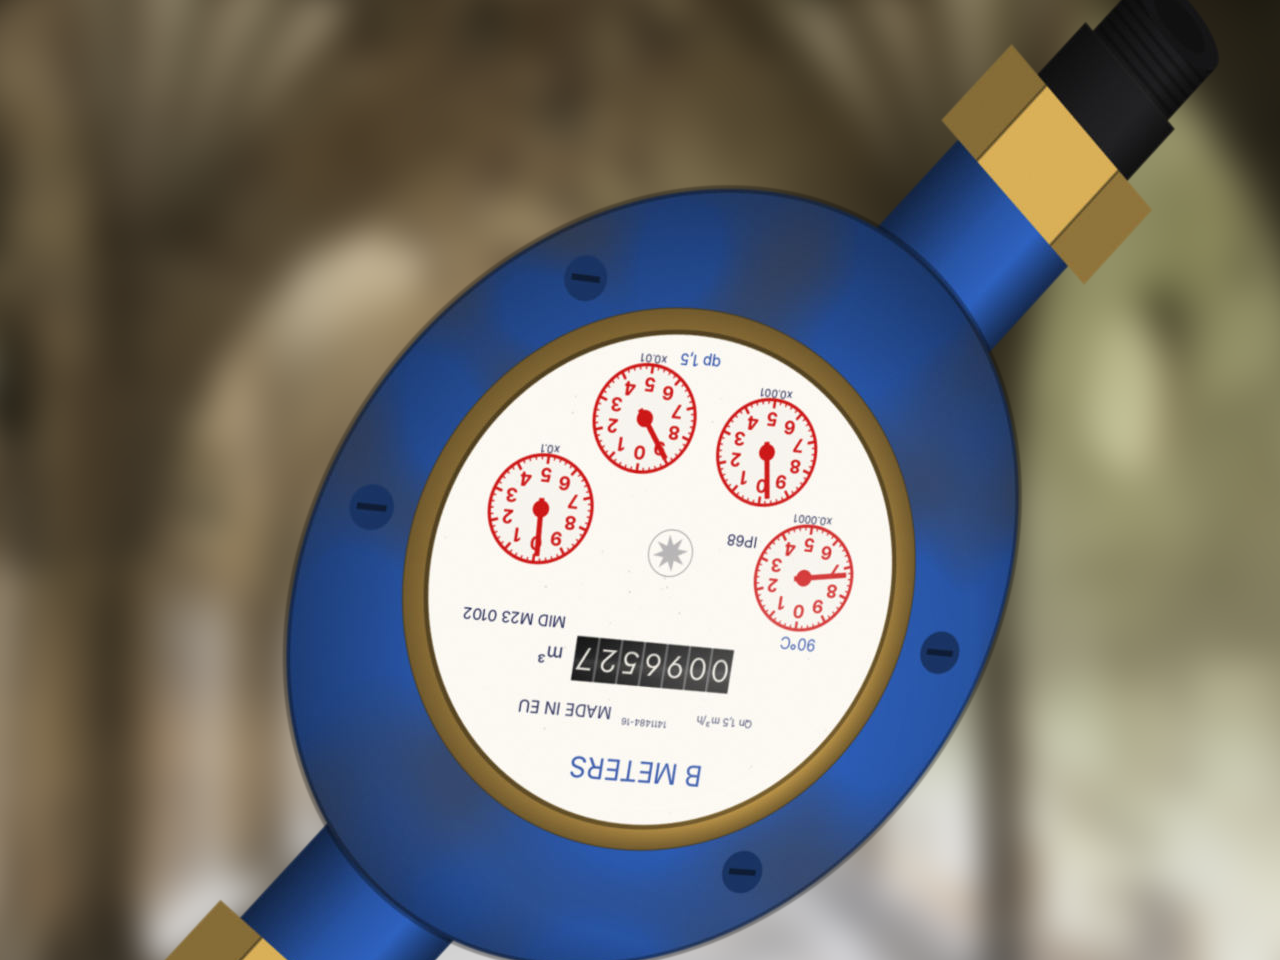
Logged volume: 96526.9897 m³
